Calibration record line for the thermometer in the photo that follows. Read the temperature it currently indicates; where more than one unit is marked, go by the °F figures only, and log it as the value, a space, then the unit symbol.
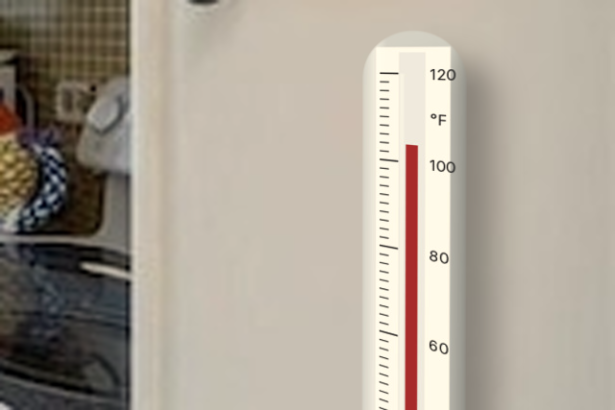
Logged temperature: 104 °F
